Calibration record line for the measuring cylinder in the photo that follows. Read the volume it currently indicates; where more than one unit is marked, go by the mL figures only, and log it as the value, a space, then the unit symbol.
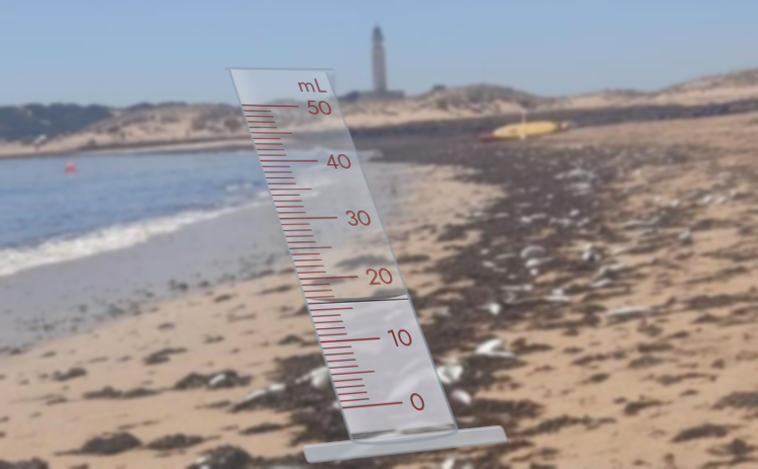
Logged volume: 16 mL
